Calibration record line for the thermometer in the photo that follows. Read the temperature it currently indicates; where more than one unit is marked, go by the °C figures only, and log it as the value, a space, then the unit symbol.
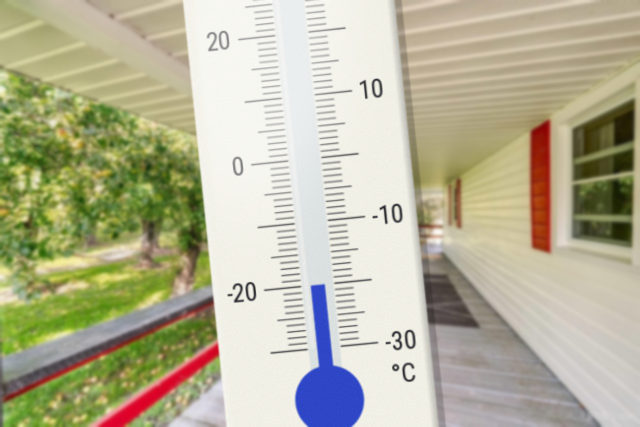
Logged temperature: -20 °C
